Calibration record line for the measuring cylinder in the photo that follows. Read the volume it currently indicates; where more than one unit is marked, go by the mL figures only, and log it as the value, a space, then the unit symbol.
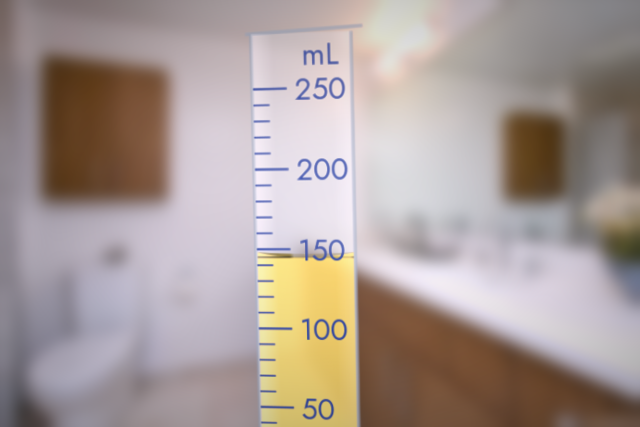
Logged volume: 145 mL
